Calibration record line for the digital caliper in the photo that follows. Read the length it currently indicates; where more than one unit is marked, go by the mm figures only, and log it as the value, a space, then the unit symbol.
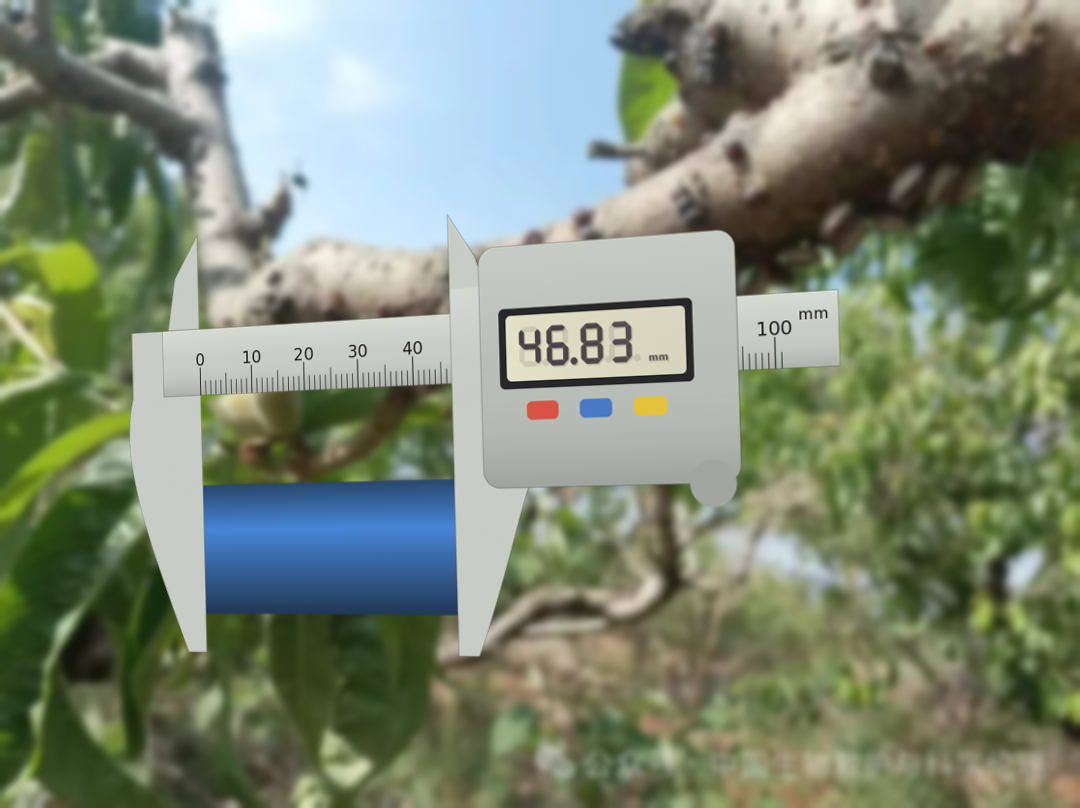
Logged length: 46.83 mm
